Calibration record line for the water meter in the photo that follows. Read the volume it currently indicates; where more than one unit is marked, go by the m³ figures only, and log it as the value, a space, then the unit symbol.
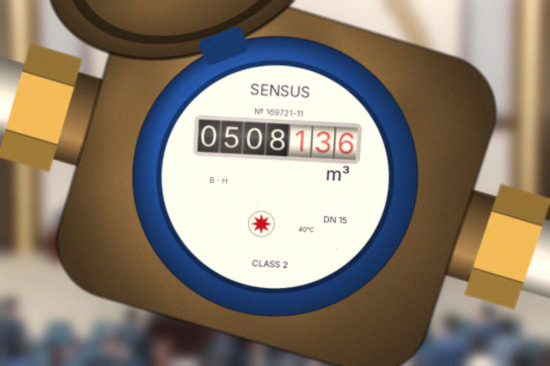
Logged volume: 508.136 m³
